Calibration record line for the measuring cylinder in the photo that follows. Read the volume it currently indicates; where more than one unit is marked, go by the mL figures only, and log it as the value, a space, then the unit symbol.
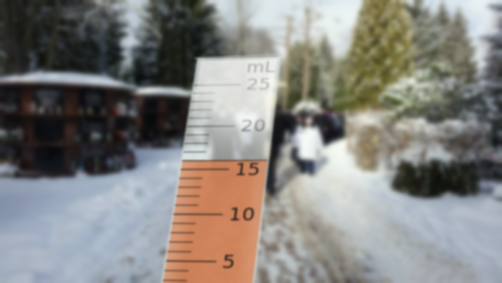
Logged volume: 16 mL
